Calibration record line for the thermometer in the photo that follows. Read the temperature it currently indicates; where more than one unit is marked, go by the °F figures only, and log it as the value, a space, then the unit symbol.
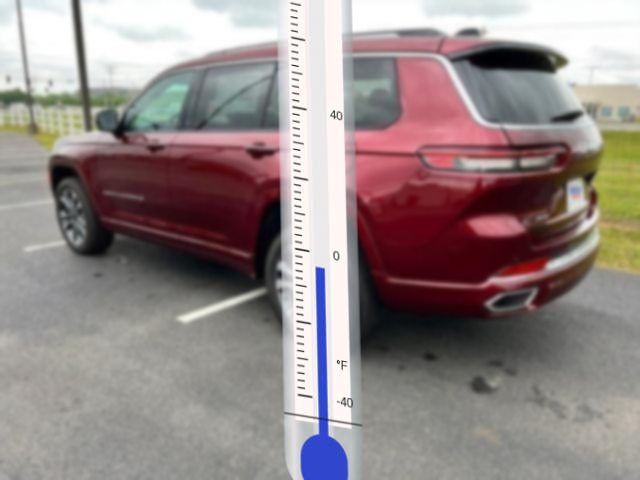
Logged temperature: -4 °F
